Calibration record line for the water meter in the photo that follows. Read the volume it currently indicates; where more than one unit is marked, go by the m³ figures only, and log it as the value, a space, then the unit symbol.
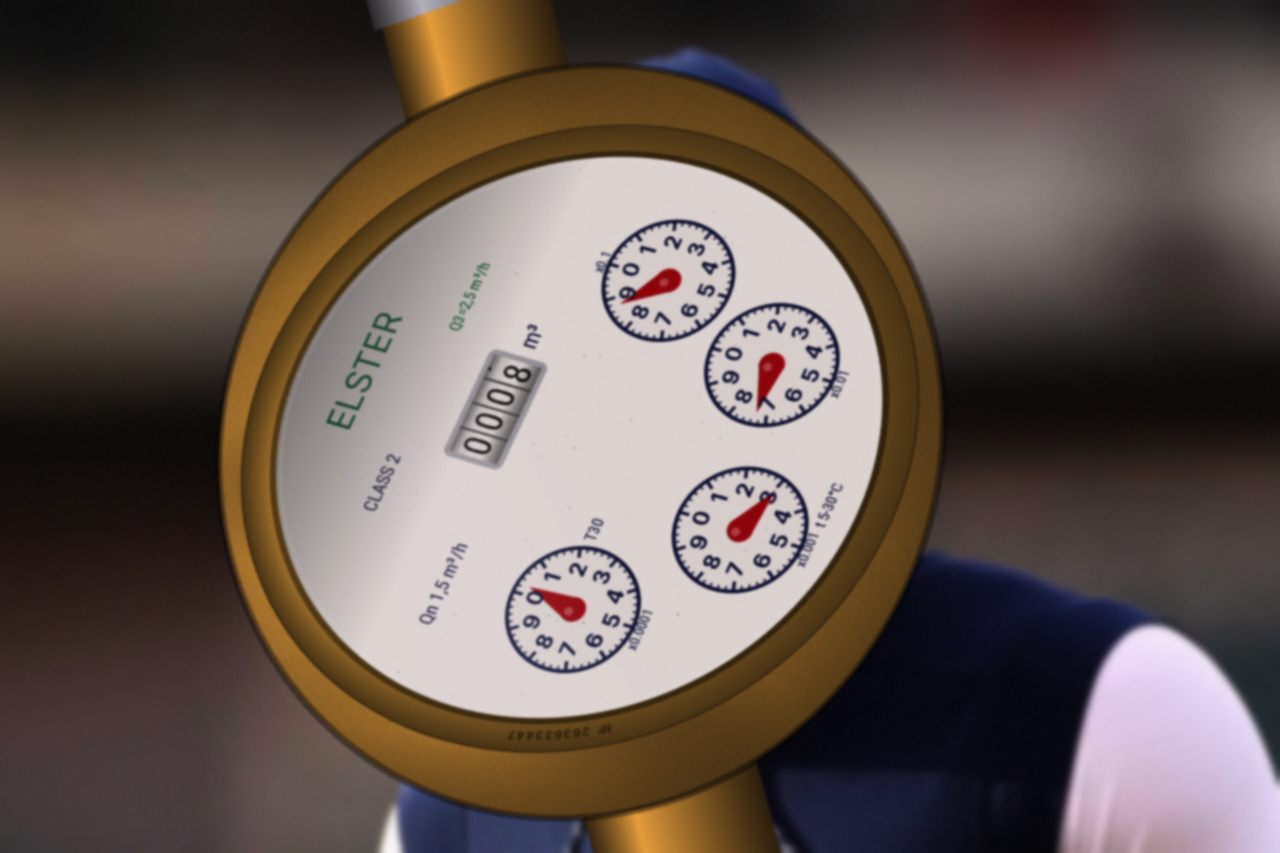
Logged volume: 7.8730 m³
